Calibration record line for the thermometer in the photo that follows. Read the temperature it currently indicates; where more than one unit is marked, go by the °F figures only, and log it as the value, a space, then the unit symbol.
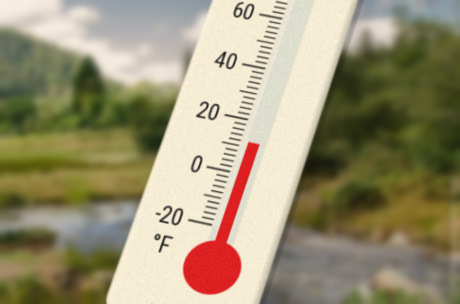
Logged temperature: 12 °F
